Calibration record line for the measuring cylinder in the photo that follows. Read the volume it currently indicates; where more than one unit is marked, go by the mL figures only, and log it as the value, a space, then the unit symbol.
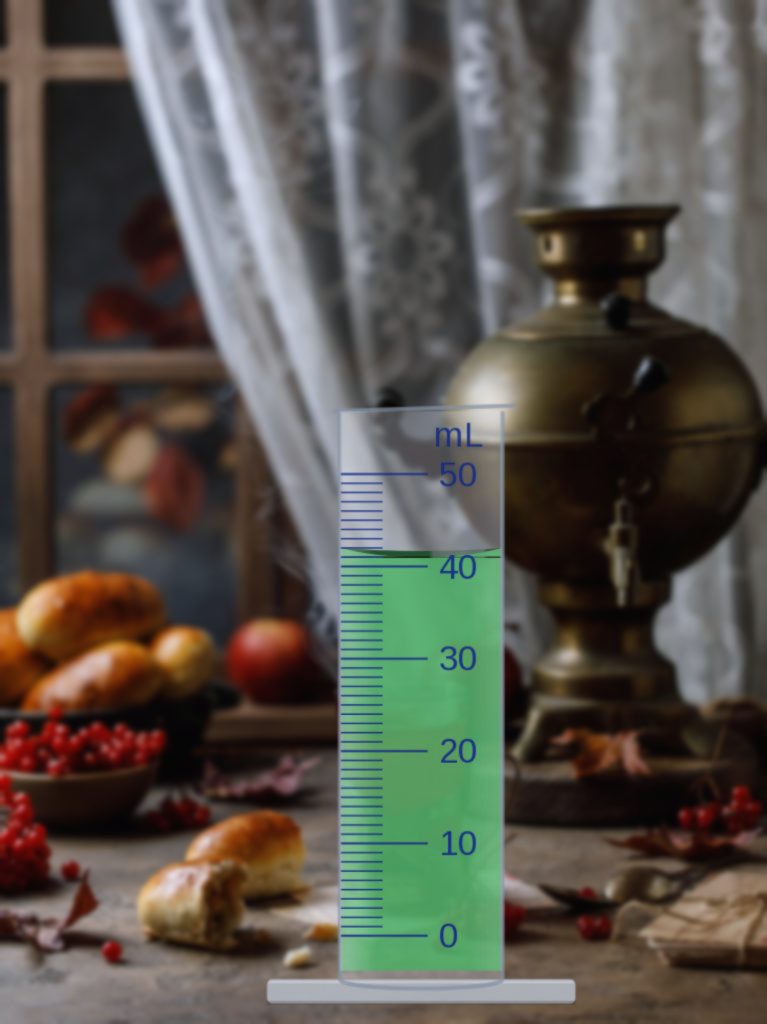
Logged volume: 41 mL
